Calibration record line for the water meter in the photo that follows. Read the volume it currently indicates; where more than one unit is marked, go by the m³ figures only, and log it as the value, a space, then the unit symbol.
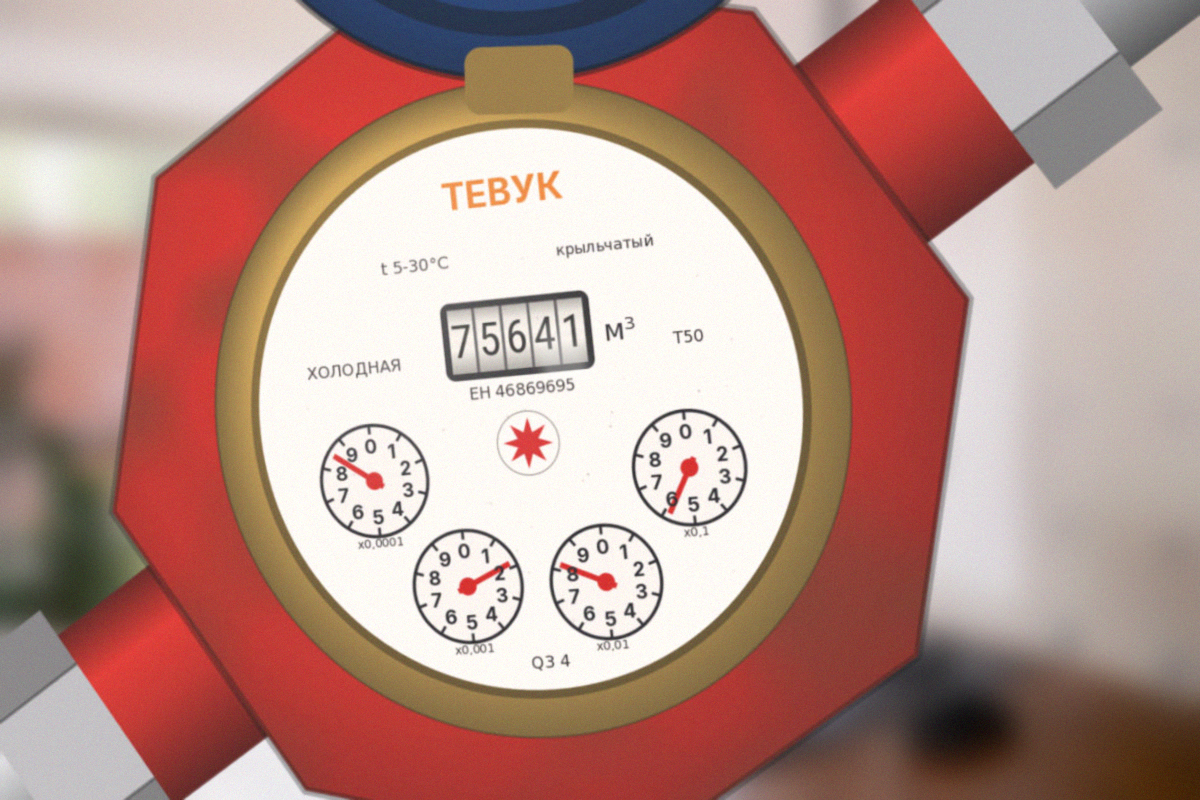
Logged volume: 75641.5818 m³
